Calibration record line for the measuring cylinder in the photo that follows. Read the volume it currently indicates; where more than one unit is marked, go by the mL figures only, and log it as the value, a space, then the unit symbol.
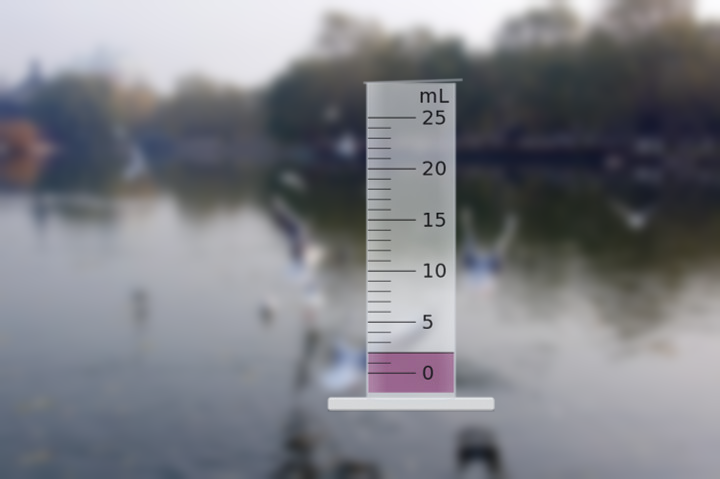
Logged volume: 2 mL
